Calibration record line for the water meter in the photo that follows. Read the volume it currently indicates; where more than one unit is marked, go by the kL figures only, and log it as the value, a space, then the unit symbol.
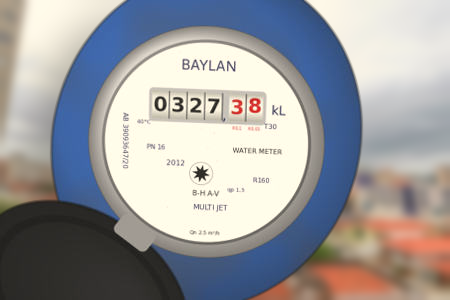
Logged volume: 327.38 kL
